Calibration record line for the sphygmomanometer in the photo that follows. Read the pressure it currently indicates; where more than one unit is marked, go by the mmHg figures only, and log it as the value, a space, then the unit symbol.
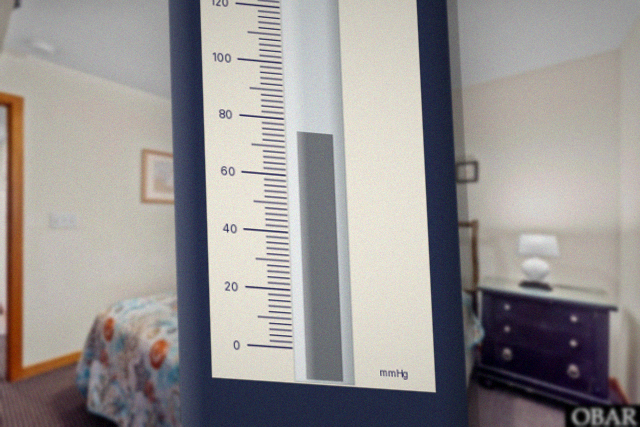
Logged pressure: 76 mmHg
